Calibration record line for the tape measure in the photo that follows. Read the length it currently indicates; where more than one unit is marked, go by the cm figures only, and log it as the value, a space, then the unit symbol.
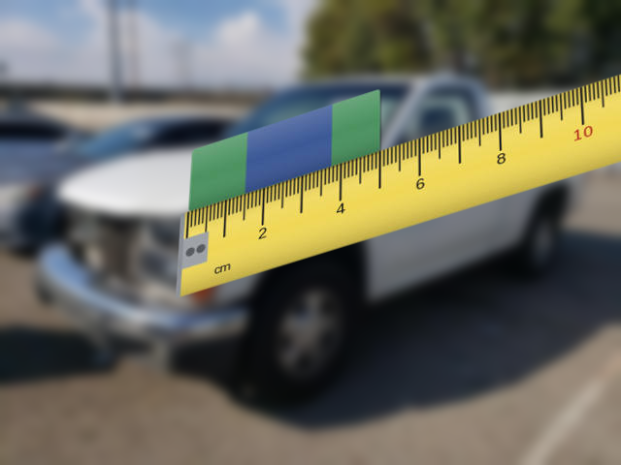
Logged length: 5 cm
